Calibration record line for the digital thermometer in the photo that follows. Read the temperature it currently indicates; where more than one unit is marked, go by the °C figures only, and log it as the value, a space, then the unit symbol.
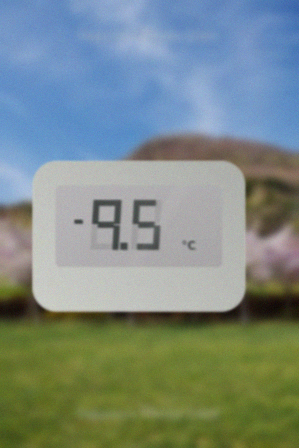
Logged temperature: -9.5 °C
